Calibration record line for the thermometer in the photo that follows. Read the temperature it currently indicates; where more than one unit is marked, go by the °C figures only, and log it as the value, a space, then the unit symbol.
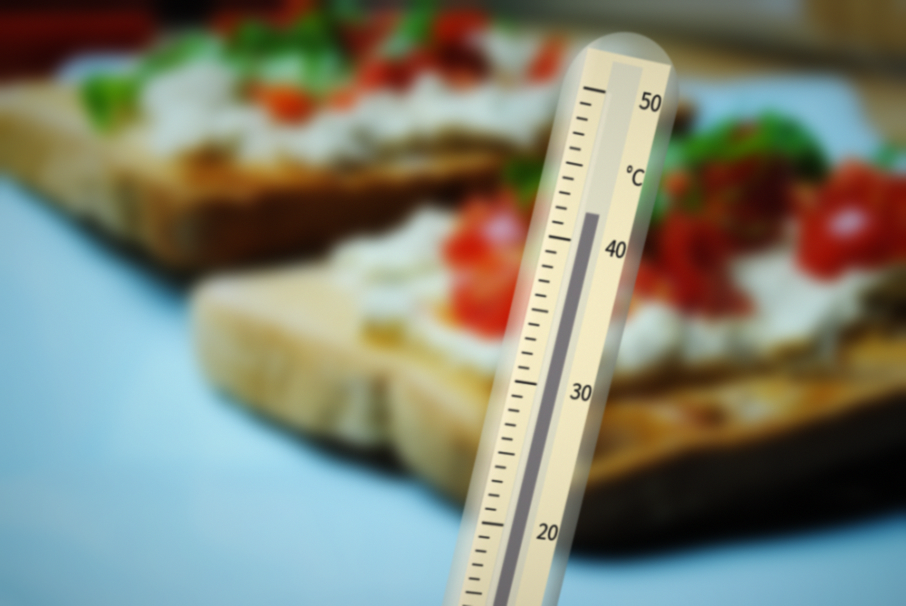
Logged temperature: 42 °C
